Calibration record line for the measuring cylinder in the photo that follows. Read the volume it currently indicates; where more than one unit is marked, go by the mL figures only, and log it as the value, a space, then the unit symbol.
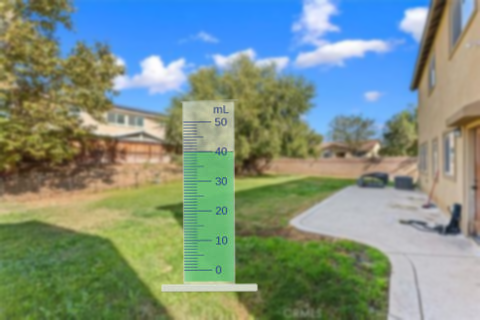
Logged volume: 40 mL
